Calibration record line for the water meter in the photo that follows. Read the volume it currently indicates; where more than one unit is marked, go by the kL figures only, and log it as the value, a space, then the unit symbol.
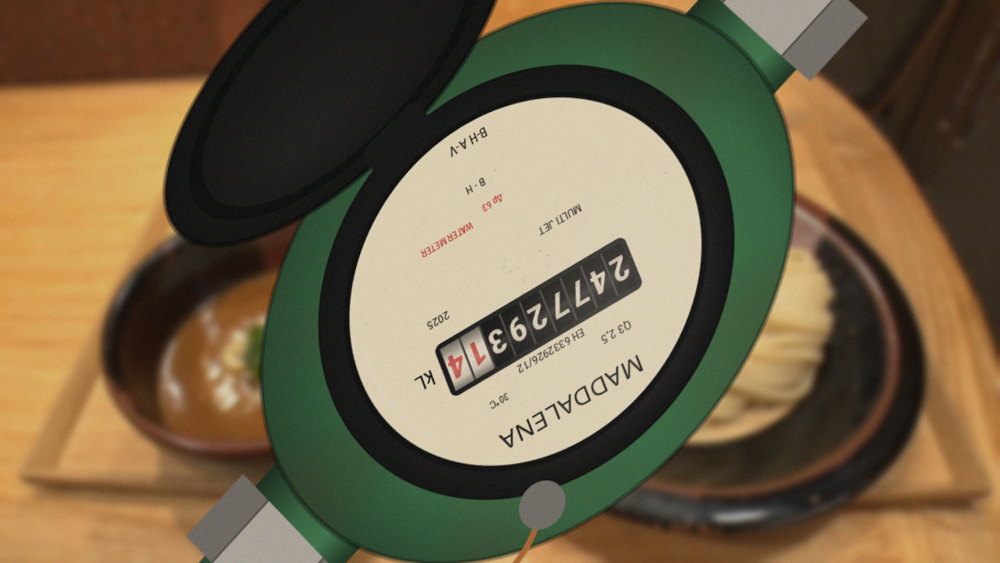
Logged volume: 2477293.14 kL
